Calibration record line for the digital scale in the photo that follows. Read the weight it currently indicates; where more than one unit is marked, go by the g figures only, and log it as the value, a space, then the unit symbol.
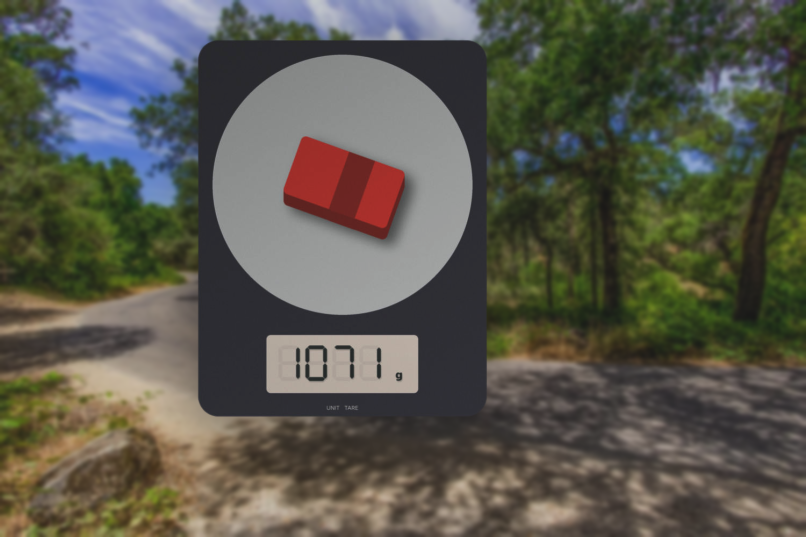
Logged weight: 1071 g
